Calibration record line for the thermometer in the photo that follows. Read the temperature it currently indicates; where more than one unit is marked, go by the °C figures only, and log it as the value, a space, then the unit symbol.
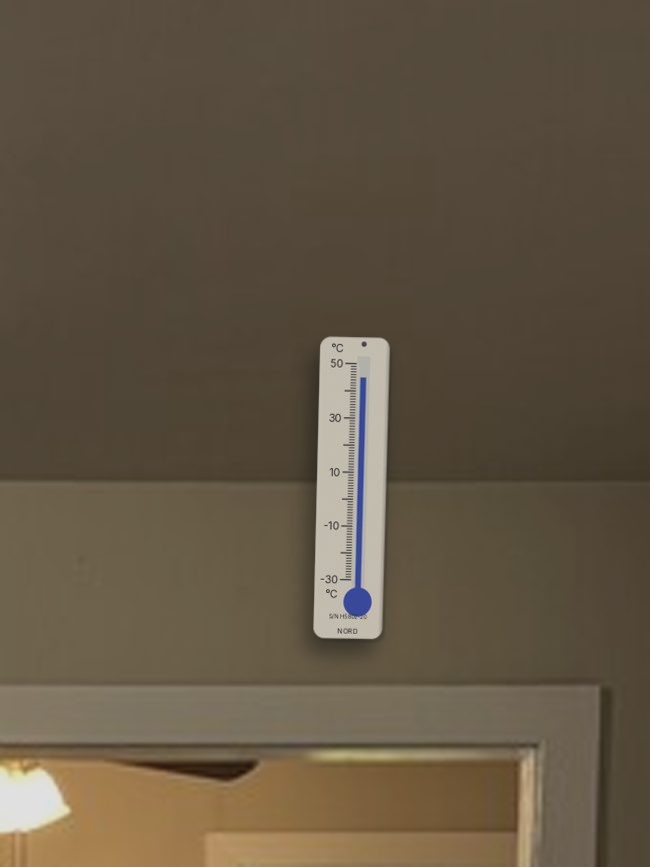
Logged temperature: 45 °C
